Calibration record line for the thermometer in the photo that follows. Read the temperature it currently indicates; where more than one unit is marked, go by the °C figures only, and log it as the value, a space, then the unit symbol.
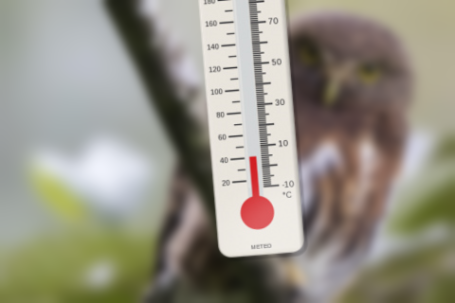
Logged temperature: 5 °C
